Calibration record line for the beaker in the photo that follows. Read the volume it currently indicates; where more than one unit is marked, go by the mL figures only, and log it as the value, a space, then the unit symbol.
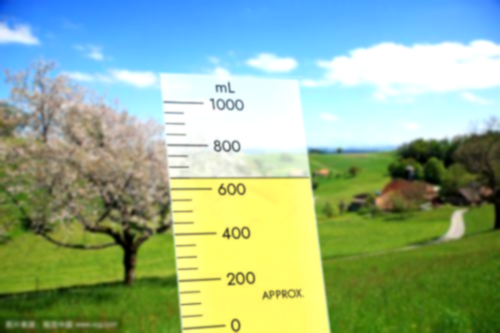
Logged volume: 650 mL
